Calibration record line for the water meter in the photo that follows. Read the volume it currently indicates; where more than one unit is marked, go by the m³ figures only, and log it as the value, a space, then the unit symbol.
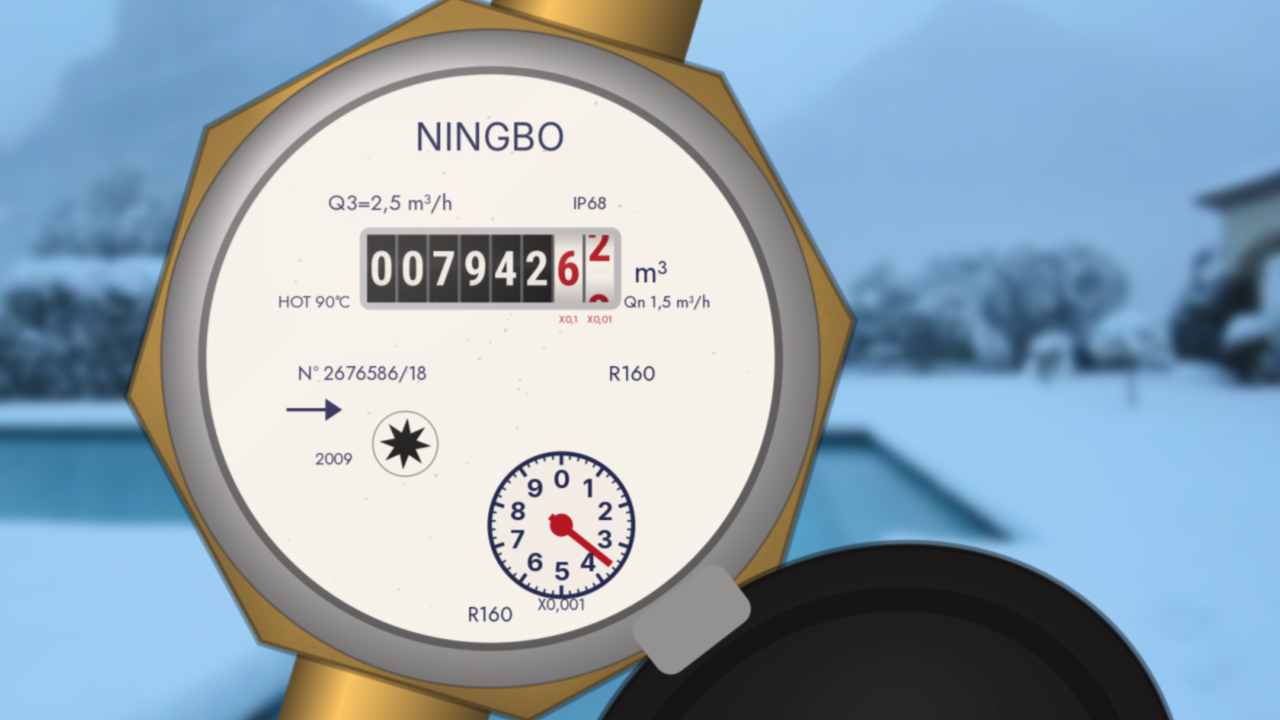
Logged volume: 7942.623 m³
